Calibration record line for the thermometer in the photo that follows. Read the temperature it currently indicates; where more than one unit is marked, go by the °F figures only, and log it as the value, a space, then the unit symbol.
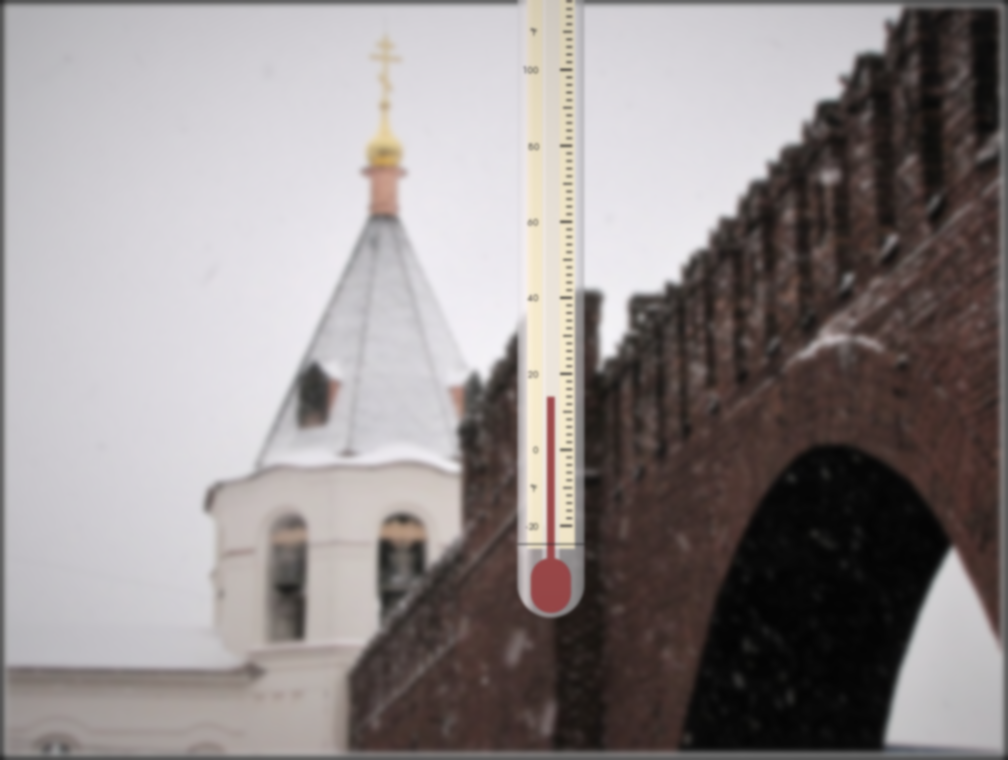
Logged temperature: 14 °F
